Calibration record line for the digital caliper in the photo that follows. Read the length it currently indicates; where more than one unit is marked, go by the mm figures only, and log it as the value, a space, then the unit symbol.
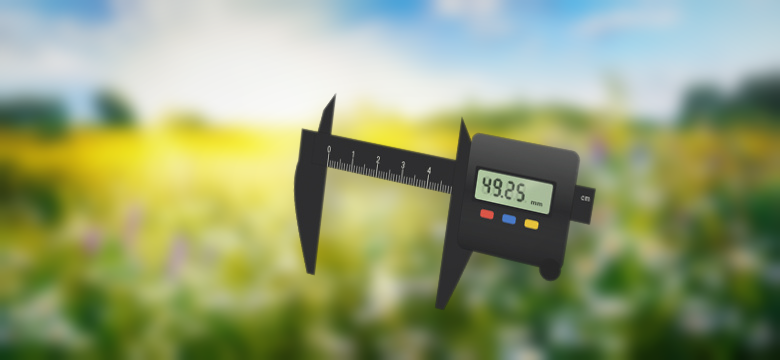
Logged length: 49.25 mm
